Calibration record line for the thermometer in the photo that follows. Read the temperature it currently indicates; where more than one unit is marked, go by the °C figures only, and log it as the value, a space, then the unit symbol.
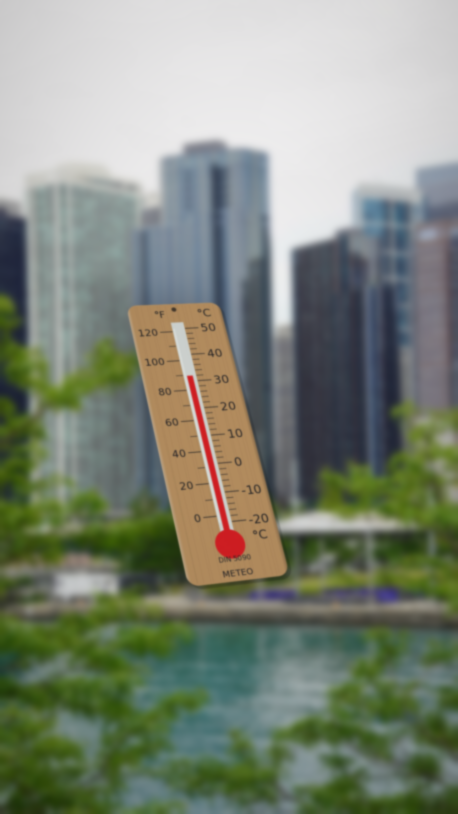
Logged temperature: 32 °C
